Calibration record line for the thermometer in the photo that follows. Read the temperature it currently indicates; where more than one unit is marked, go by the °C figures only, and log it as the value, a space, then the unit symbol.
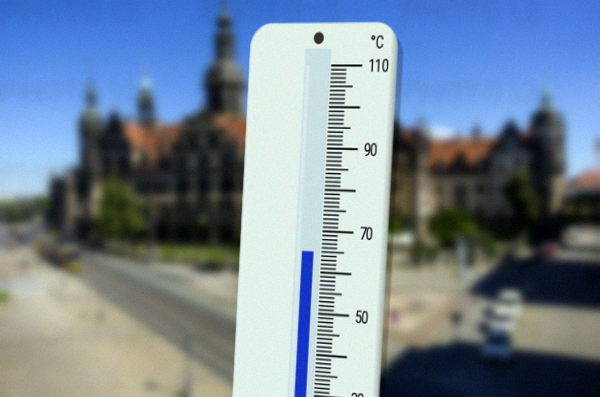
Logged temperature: 65 °C
